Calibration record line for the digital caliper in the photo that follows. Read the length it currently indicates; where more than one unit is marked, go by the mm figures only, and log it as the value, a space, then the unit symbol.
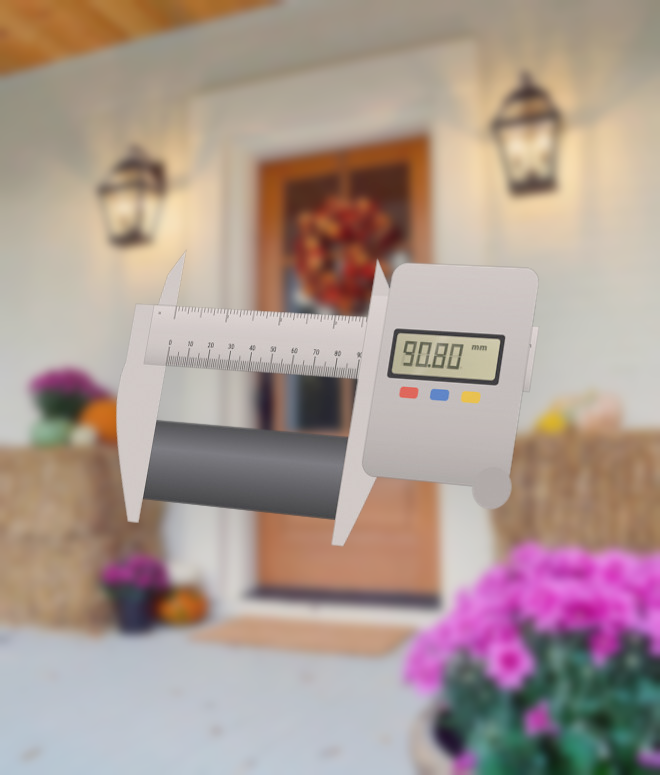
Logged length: 90.80 mm
